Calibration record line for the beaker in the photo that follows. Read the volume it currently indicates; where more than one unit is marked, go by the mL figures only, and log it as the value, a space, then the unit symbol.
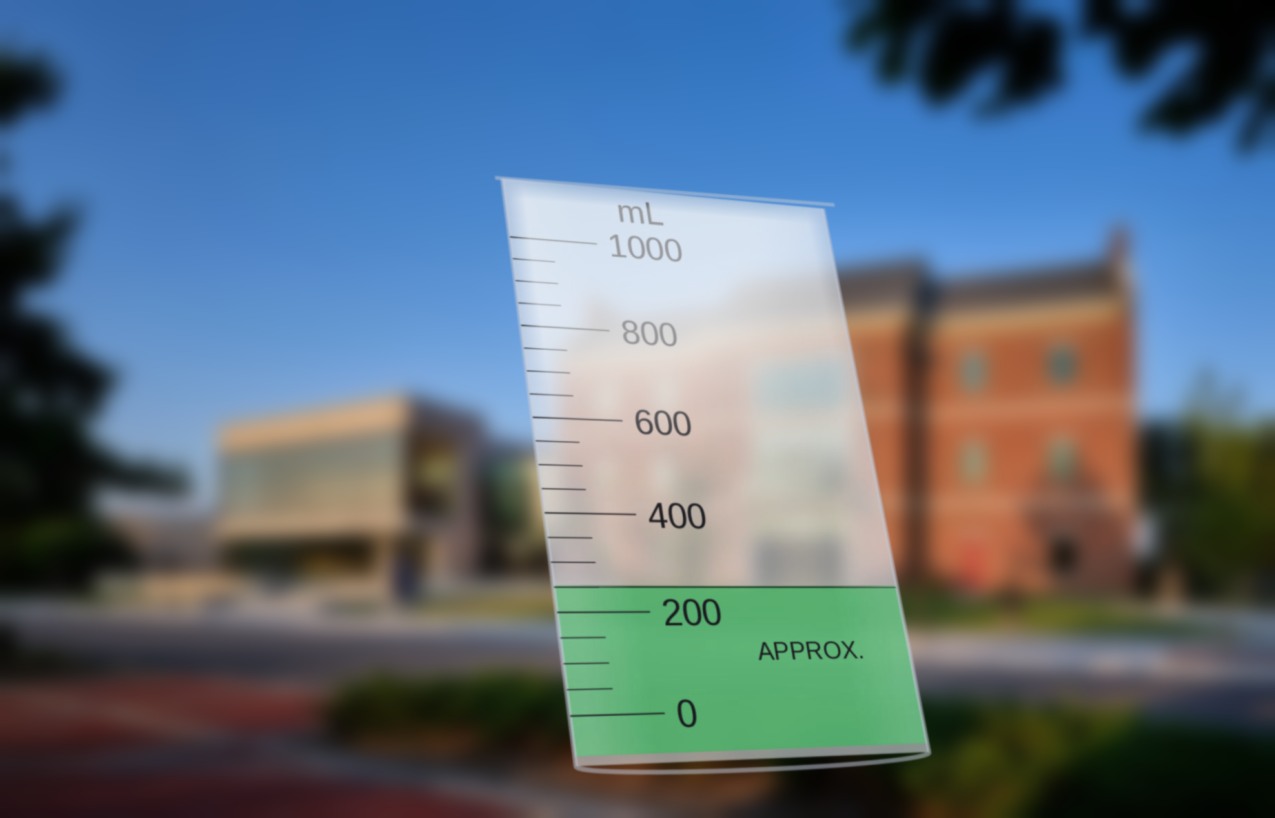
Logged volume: 250 mL
